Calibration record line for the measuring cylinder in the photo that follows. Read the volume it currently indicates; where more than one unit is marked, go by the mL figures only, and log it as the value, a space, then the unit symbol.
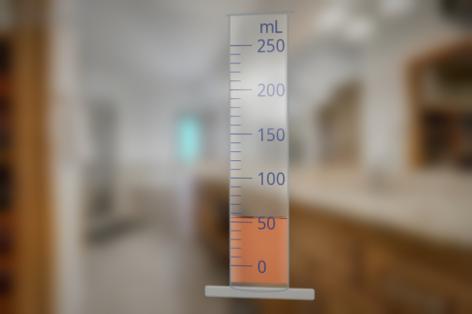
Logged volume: 55 mL
